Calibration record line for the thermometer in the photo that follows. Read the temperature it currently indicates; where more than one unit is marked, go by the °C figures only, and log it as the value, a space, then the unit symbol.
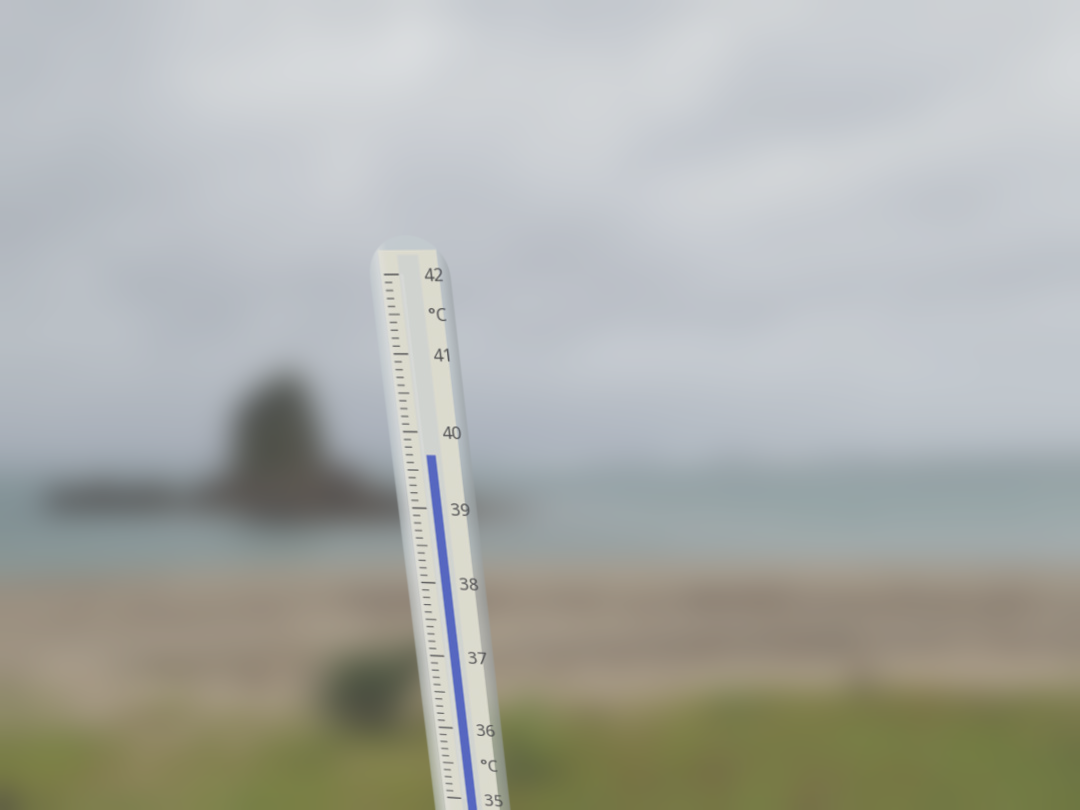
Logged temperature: 39.7 °C
